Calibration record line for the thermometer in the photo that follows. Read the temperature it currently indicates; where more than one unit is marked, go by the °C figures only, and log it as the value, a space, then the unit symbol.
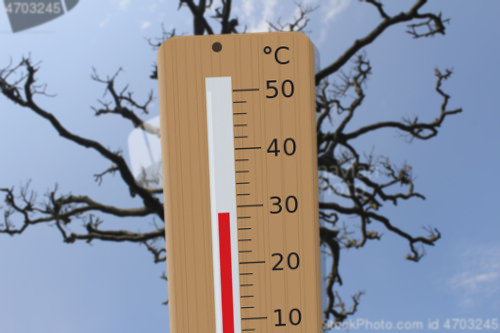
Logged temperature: 29 °C
